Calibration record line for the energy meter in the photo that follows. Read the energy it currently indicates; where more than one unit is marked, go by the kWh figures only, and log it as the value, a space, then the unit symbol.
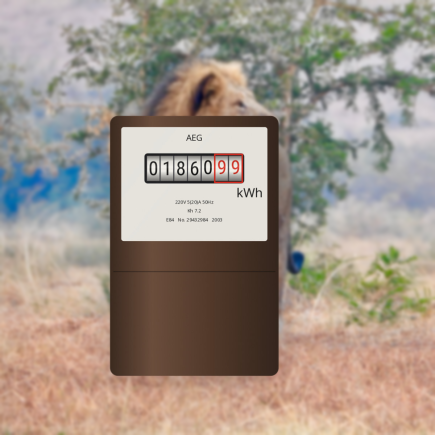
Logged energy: 1860.99 kWh
